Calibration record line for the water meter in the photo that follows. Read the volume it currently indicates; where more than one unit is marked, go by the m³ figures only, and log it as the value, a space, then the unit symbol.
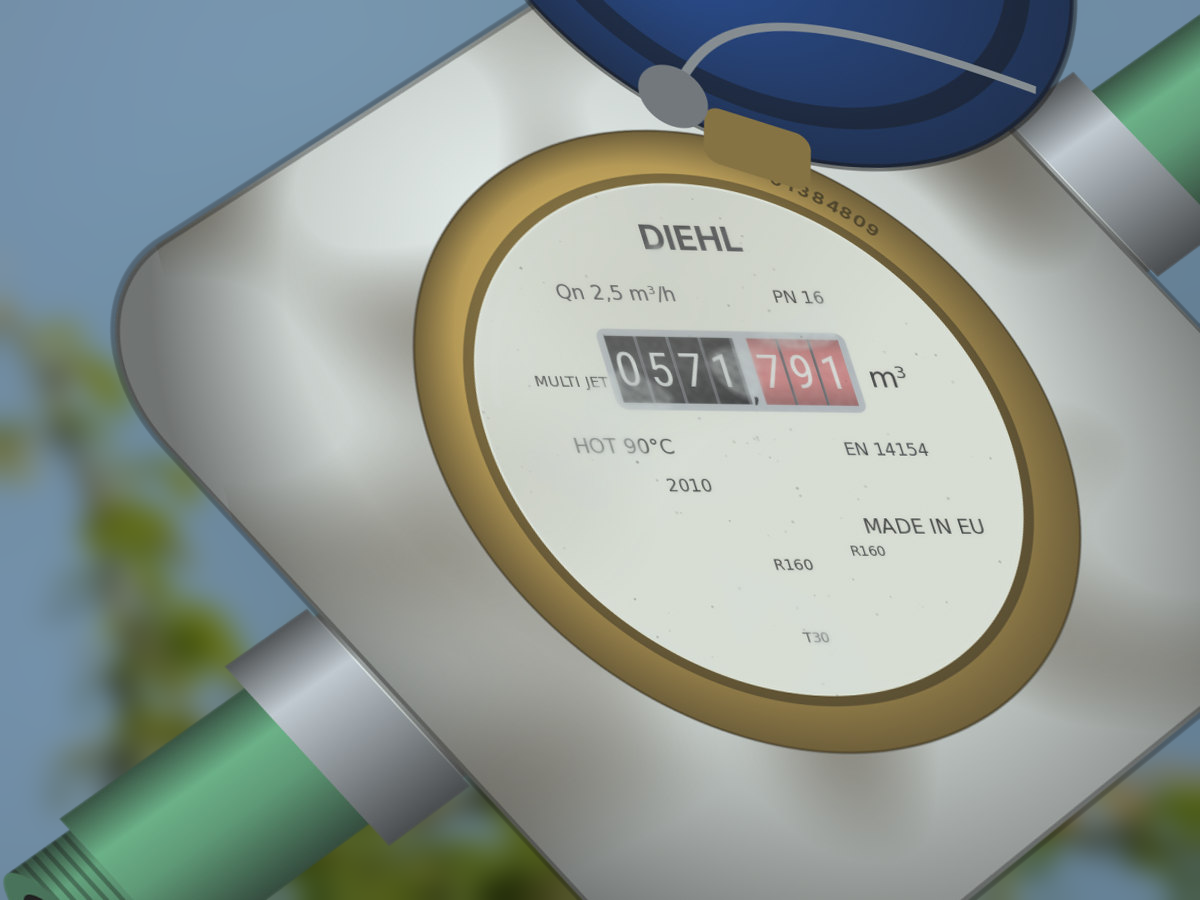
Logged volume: 571.791 m³
